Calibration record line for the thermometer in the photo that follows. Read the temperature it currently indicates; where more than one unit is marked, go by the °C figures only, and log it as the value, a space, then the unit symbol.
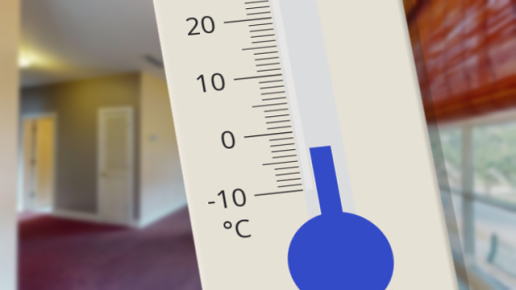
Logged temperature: -3 °C
